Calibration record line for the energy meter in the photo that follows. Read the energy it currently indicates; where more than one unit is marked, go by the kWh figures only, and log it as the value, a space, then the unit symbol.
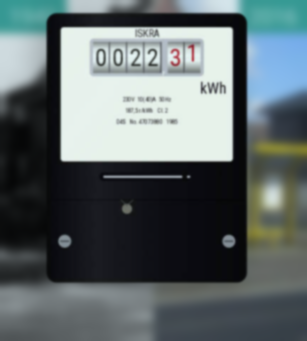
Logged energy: 22.31 kWh
